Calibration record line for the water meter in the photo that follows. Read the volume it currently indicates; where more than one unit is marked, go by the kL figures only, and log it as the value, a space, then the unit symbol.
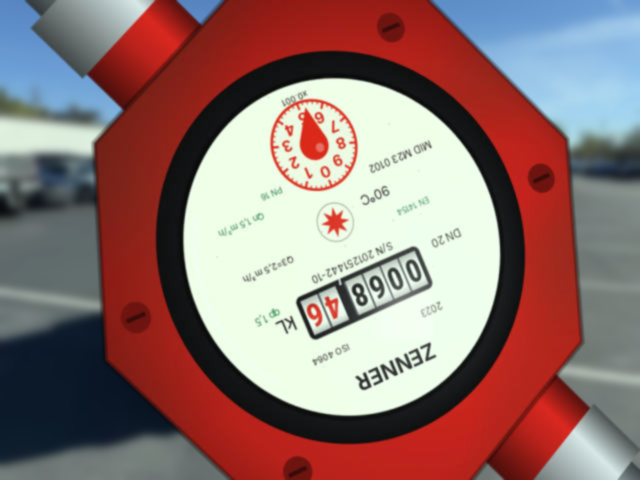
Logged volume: 68.465 kL
